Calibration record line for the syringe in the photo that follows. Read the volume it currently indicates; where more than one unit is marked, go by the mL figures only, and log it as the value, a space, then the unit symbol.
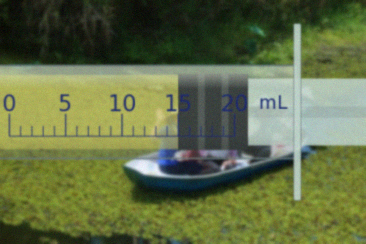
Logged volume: 15 mL
